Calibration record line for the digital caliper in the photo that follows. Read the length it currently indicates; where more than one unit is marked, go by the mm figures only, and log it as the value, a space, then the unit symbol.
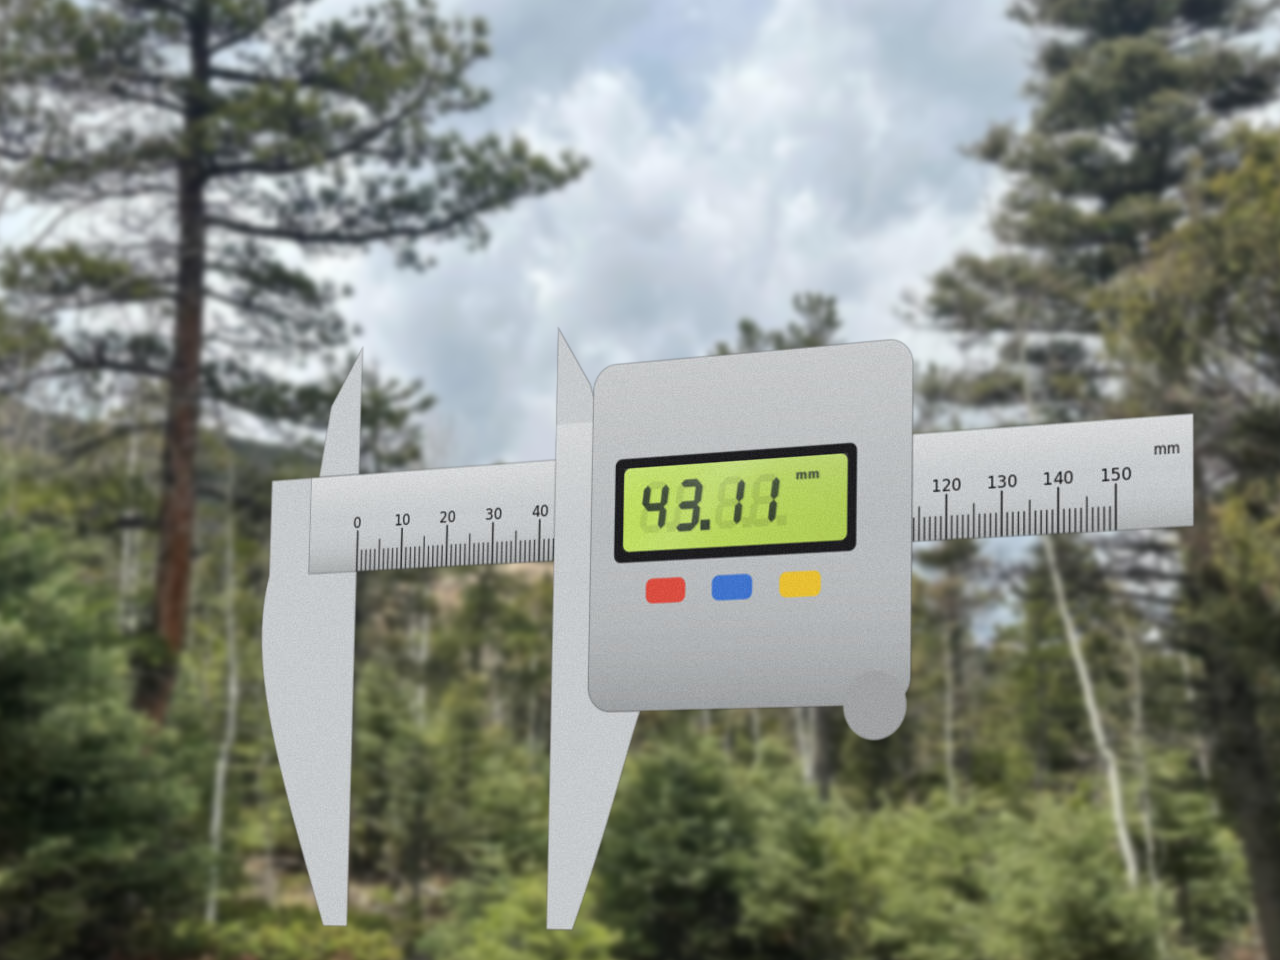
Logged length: 43.11 mm
